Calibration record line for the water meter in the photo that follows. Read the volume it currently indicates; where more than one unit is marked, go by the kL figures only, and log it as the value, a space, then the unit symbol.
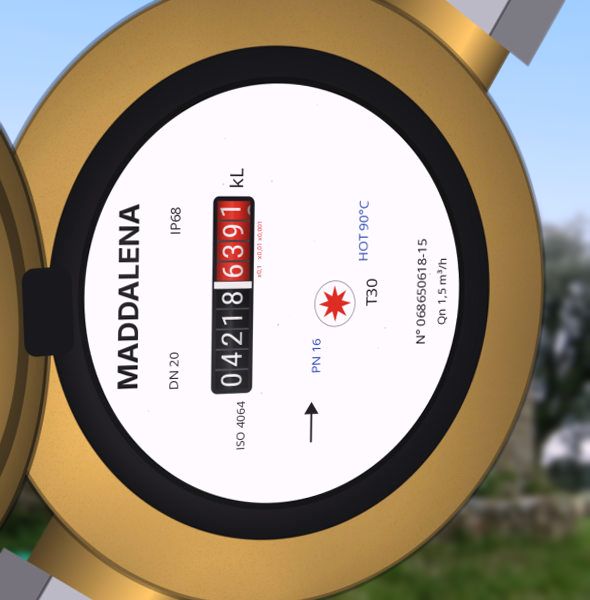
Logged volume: 4218.6391 kL
